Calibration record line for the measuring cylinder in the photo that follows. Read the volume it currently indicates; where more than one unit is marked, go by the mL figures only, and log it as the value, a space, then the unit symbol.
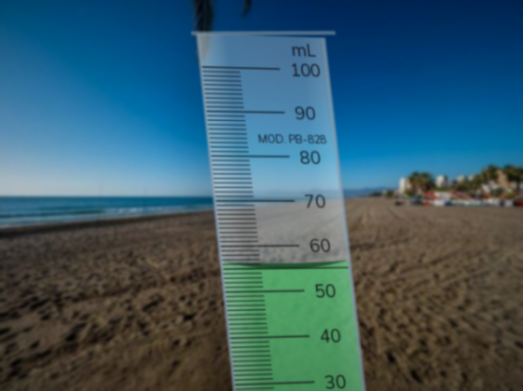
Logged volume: 55 mL
